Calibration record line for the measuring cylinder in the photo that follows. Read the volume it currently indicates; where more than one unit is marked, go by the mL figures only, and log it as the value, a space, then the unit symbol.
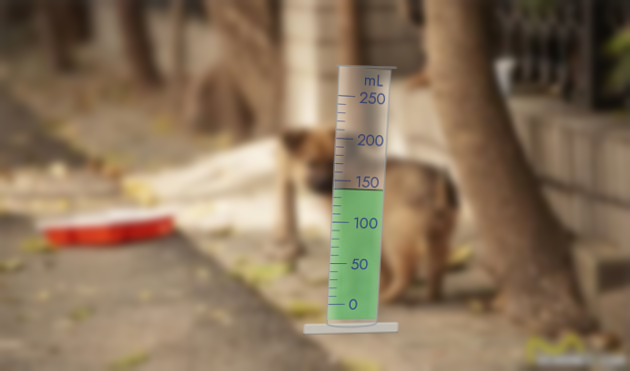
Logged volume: 140 mL
